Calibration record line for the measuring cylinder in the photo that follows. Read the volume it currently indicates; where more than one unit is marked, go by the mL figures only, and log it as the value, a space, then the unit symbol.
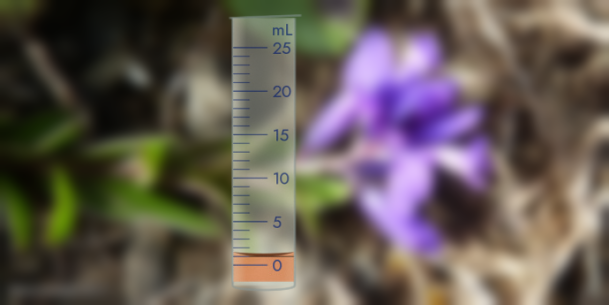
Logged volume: 1 mL
